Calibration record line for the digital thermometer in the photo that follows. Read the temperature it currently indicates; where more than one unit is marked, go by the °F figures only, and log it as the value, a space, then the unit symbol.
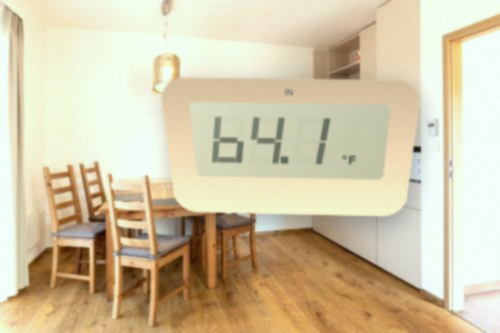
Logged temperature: 64.1 °F
